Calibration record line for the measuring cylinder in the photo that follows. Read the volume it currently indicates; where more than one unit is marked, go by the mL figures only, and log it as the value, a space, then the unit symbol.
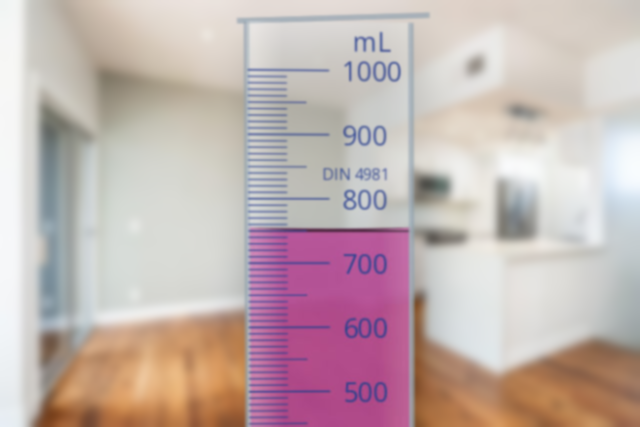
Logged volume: 750 mL
